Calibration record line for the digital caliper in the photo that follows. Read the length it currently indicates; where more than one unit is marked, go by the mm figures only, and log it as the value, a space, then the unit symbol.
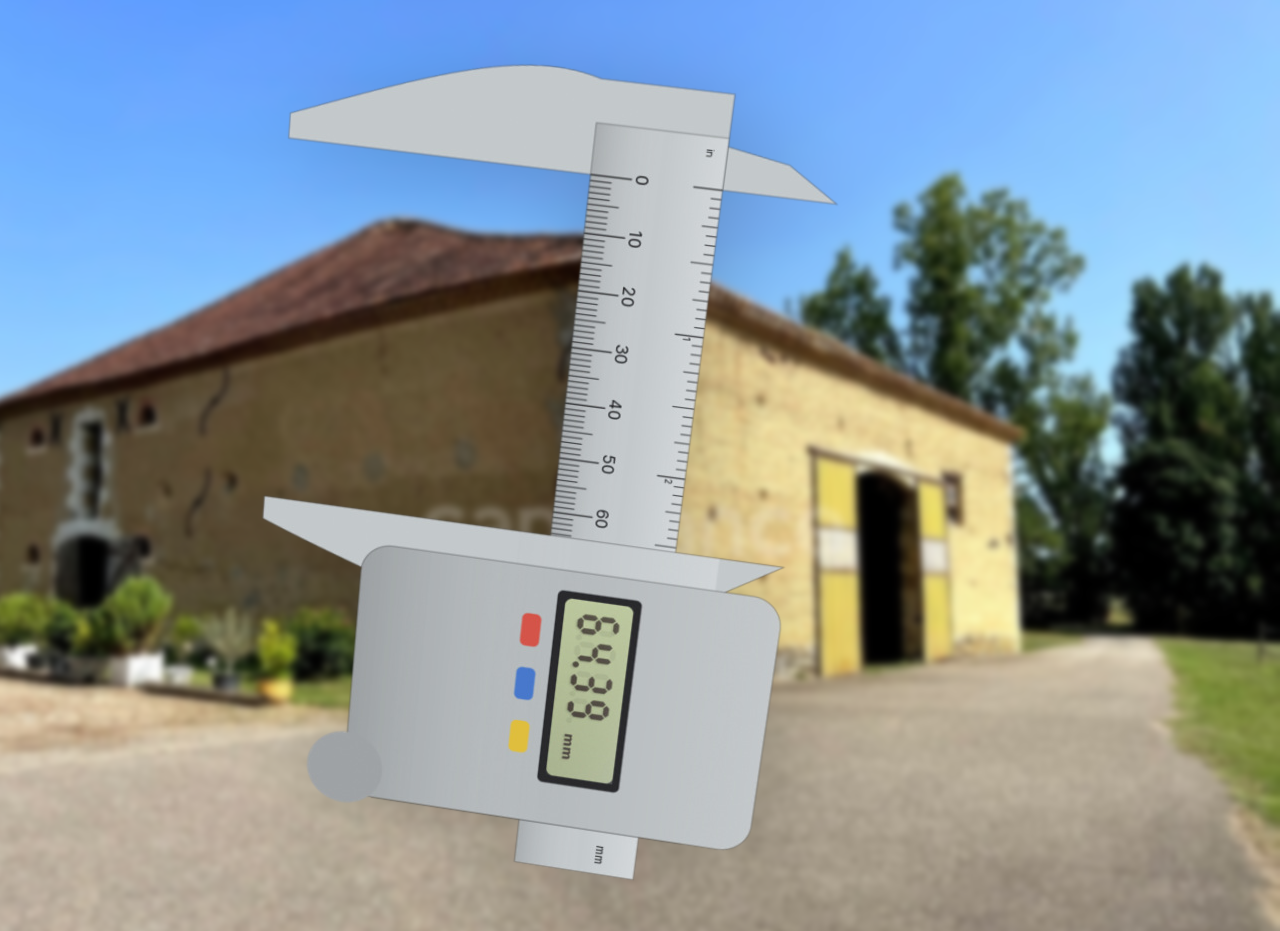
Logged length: 64.39 mm
